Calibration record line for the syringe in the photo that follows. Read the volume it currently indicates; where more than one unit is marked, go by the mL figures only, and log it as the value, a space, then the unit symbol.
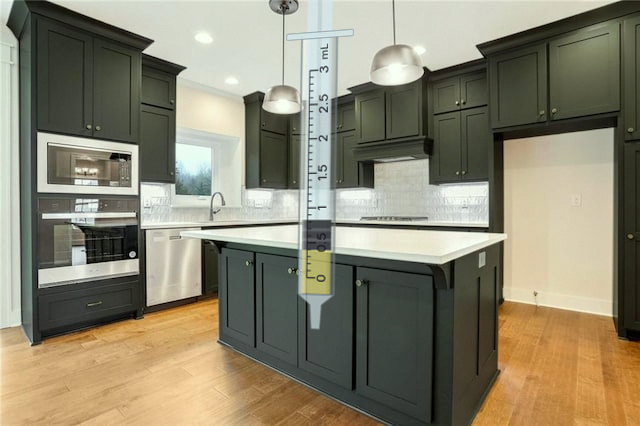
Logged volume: 0.4 mL
